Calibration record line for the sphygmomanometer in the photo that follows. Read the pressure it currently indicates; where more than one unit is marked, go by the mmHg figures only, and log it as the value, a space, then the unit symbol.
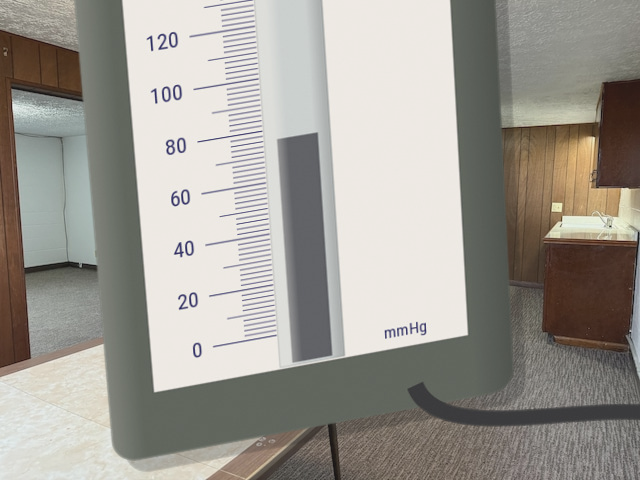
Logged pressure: 76 mmHg
